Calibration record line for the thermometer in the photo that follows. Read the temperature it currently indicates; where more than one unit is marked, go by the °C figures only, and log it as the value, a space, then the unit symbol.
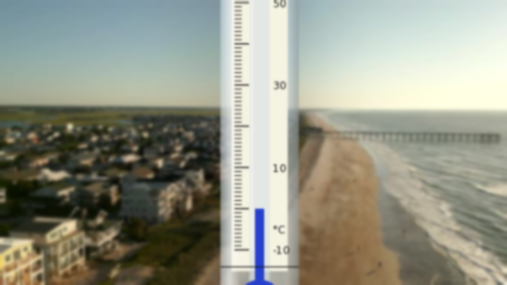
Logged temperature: 0 °C
